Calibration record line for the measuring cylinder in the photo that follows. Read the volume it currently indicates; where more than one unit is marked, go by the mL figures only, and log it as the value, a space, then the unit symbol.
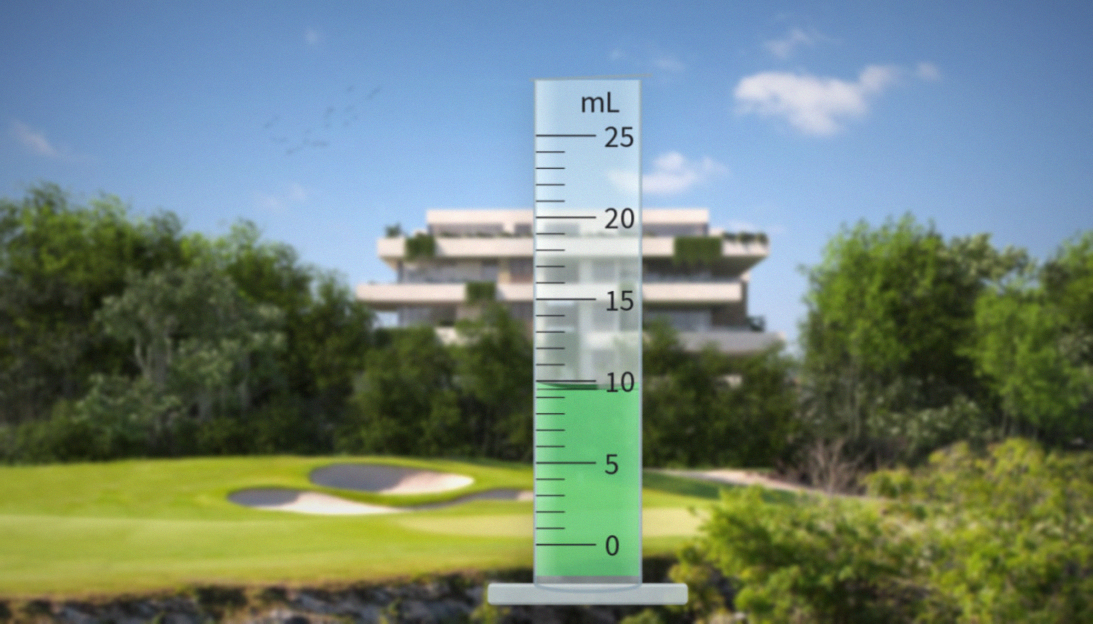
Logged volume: 9.5 mL
